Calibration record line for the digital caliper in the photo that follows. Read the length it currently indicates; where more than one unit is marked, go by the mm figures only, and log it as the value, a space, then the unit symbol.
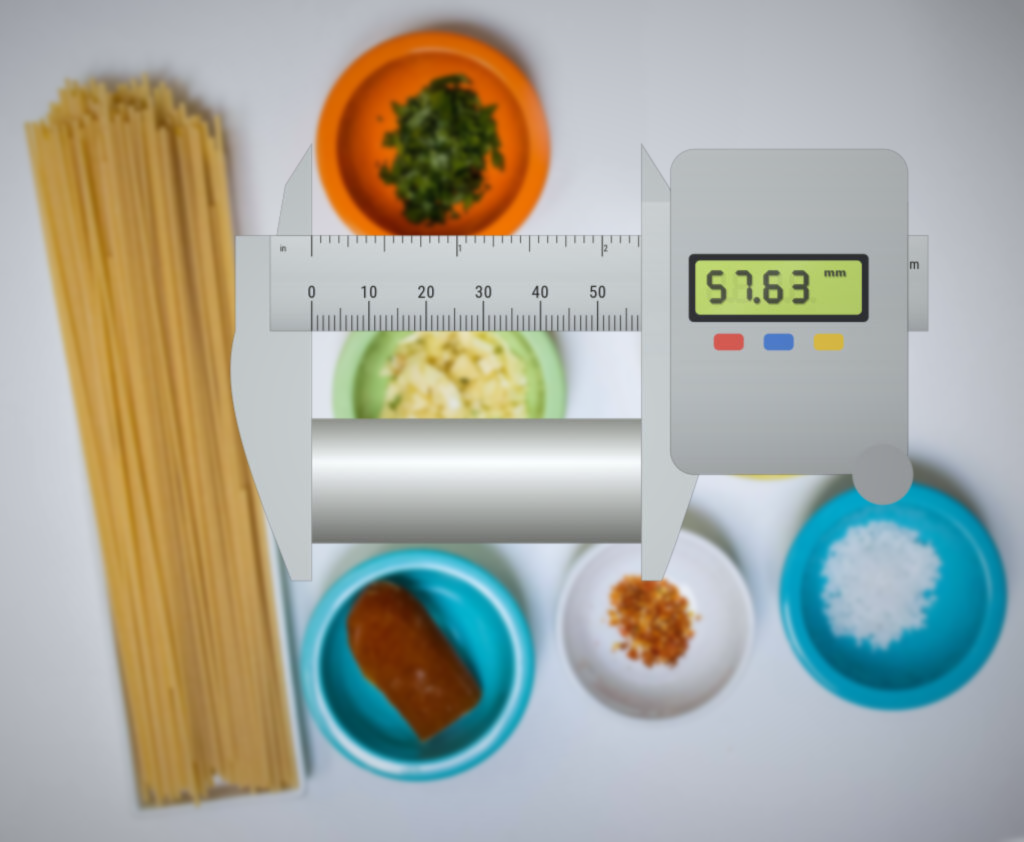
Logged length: 57.63 mm
